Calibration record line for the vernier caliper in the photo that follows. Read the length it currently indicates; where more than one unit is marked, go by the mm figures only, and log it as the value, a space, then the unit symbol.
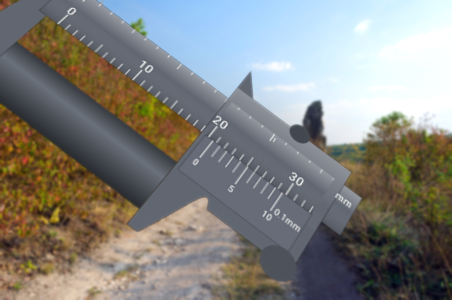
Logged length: 20.6 mm
